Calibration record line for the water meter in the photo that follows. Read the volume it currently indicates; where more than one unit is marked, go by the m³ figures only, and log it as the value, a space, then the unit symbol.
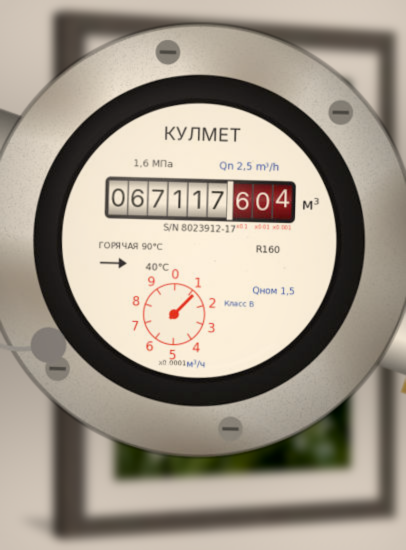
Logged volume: 67117.6041 m³
